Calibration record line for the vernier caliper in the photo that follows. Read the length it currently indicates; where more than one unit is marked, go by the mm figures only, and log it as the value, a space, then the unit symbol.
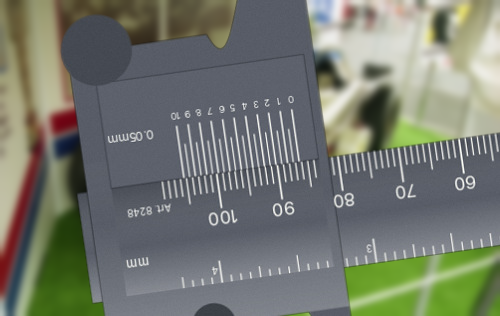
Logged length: 86.4 mm
